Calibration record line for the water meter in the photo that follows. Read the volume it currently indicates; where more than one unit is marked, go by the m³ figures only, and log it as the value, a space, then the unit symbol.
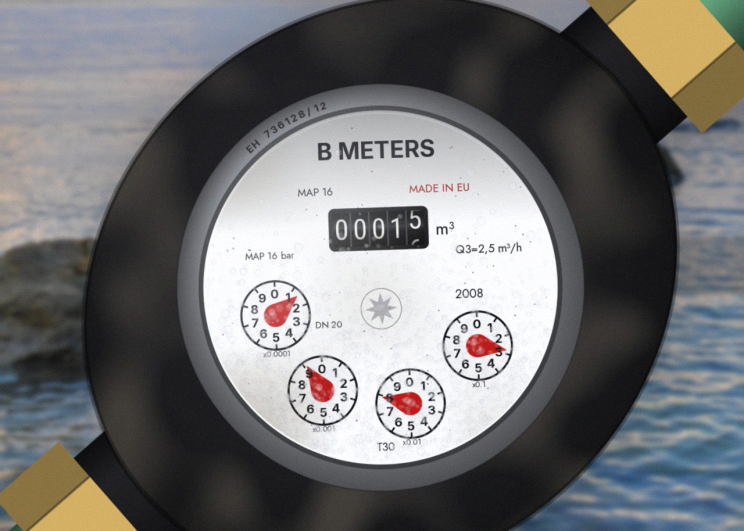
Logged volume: 15.2791 m³
